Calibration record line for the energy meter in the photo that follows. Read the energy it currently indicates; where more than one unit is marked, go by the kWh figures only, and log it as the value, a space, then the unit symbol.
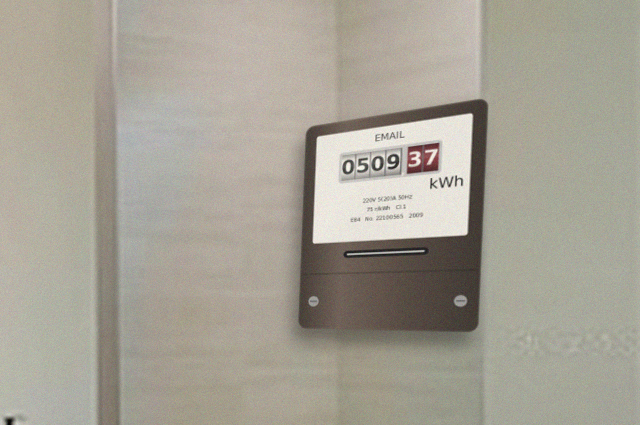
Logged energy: 509.37 kWh
